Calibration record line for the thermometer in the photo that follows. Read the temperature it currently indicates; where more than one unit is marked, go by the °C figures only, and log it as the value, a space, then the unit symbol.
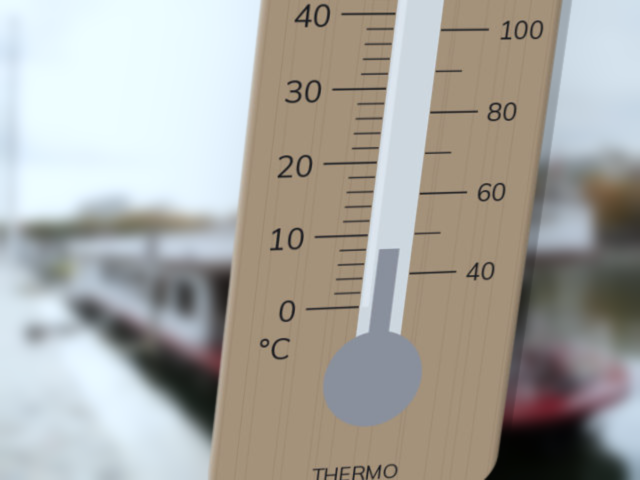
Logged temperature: 8 °C
